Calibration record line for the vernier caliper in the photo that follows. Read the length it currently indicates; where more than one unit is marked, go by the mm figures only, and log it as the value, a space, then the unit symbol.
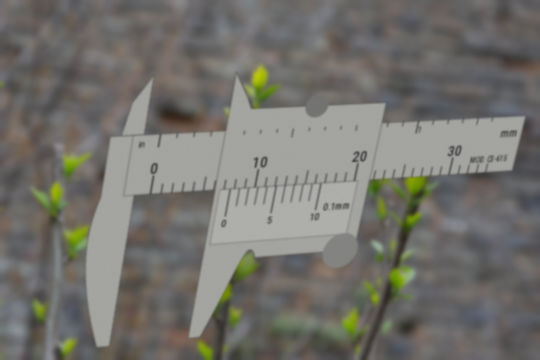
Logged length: 7.6 mm
